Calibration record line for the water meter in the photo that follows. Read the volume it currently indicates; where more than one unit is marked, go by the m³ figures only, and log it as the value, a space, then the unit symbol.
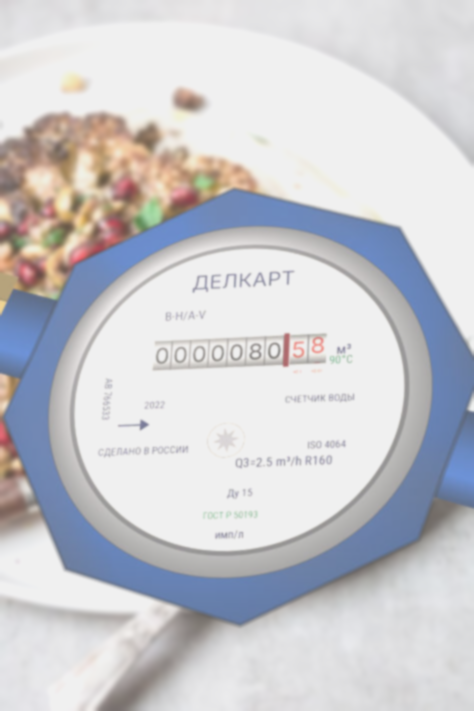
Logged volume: 80.58 m³
